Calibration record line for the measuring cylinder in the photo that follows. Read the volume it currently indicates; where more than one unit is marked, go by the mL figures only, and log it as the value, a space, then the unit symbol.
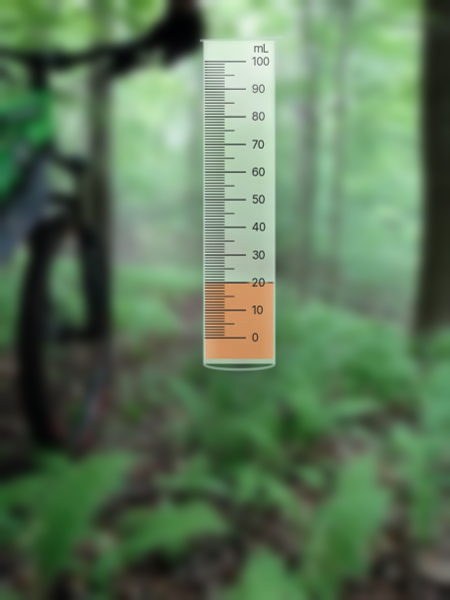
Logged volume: 20 mL
